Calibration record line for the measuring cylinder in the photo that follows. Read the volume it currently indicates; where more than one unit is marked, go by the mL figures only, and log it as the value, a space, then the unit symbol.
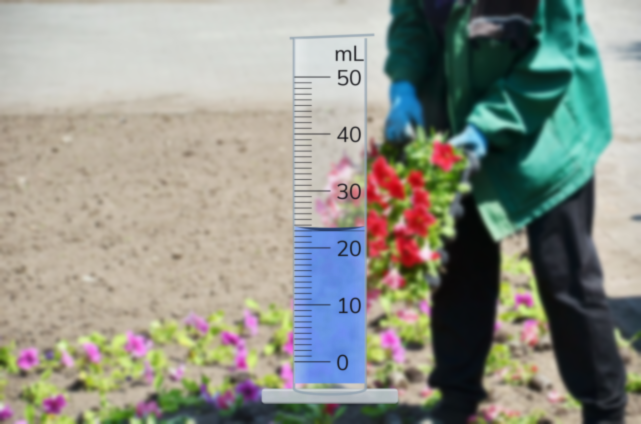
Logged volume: 23 mL
